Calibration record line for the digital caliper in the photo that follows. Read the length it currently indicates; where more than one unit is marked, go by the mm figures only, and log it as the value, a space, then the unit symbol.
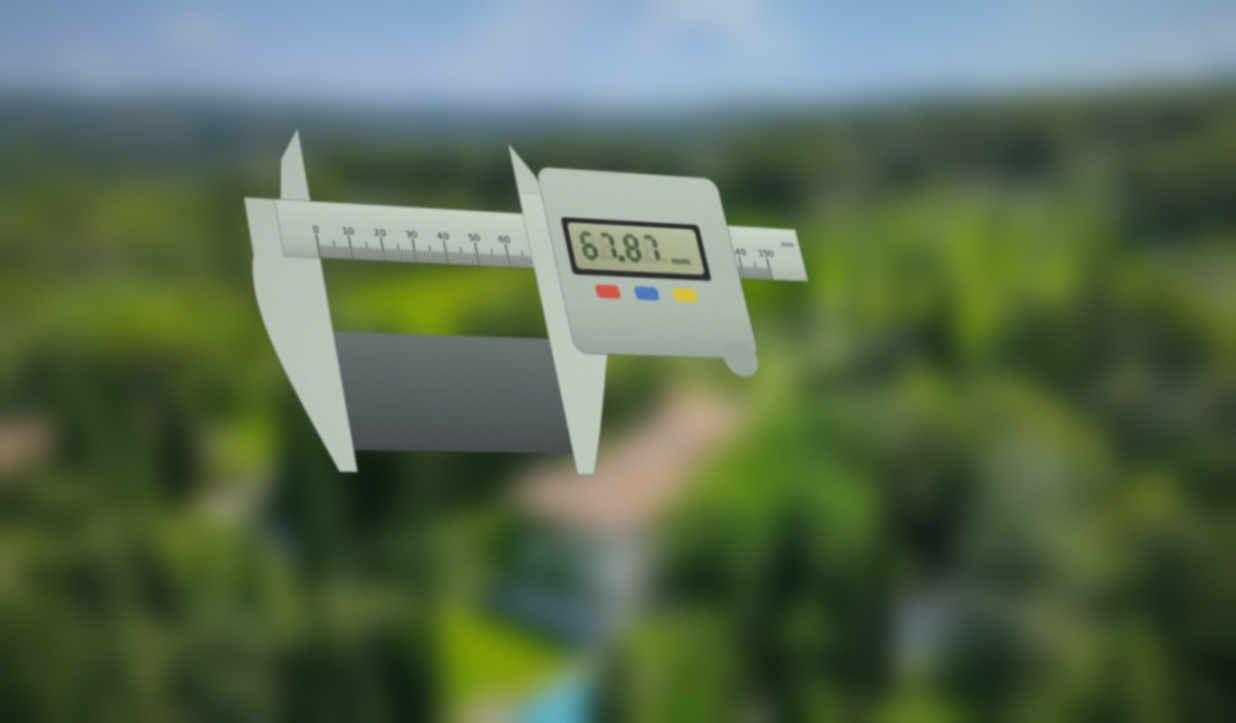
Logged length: 67.87 mm
